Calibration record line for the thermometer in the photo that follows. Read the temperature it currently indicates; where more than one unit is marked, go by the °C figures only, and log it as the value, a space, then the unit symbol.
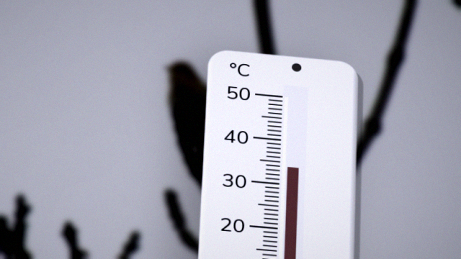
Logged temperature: 34 °C
